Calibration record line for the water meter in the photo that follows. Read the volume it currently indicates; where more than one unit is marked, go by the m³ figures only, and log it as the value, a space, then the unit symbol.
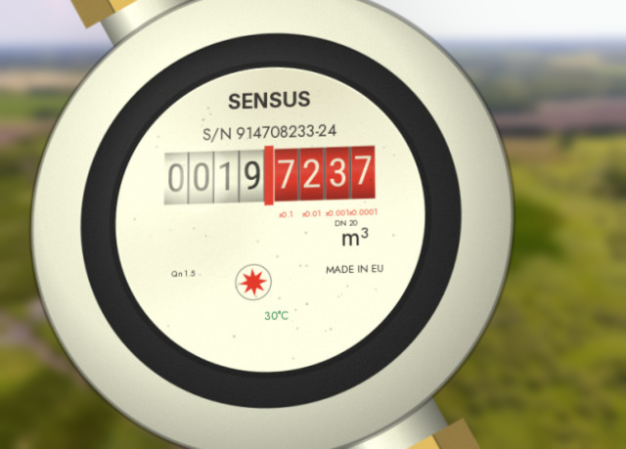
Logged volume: 19.7237 m³
